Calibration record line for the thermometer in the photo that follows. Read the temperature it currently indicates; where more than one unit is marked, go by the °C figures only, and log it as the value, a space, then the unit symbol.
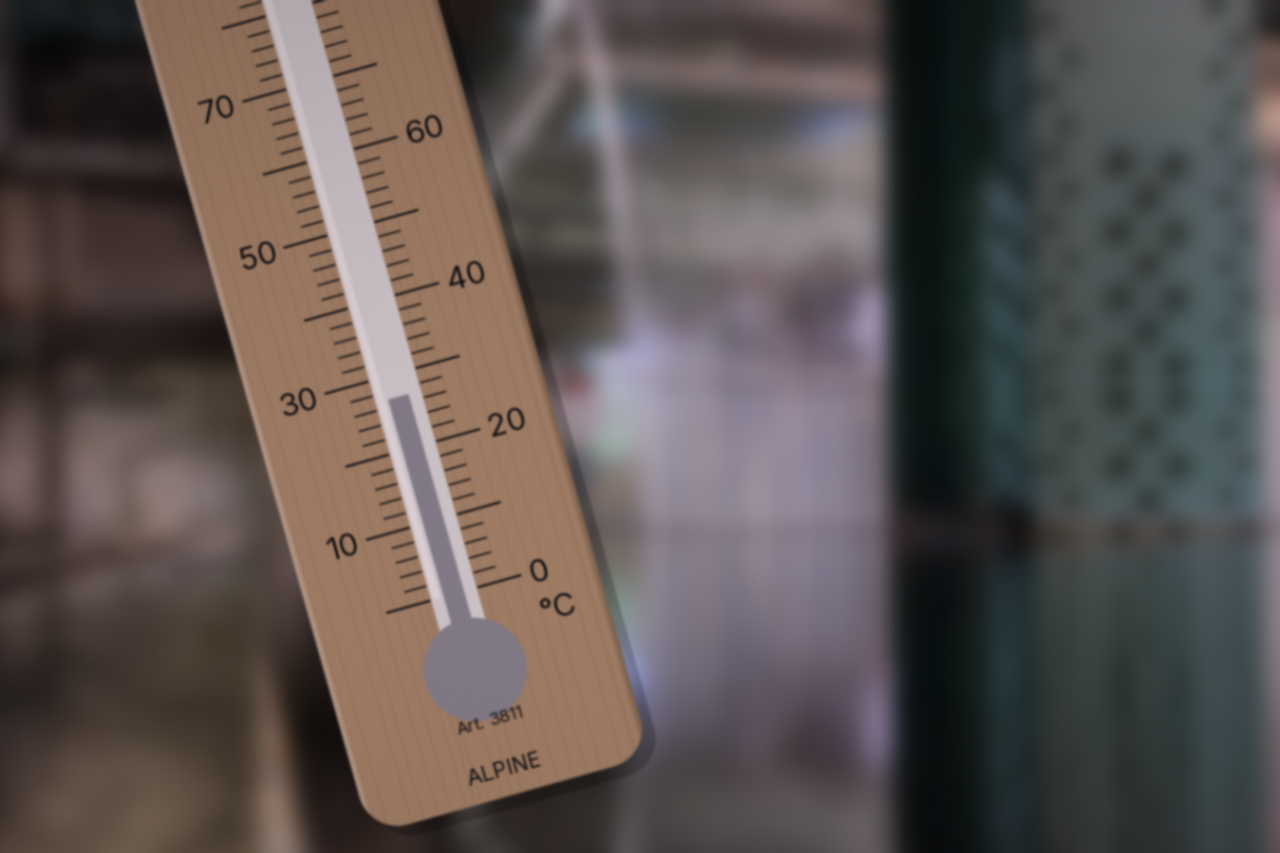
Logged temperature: 27 °C
